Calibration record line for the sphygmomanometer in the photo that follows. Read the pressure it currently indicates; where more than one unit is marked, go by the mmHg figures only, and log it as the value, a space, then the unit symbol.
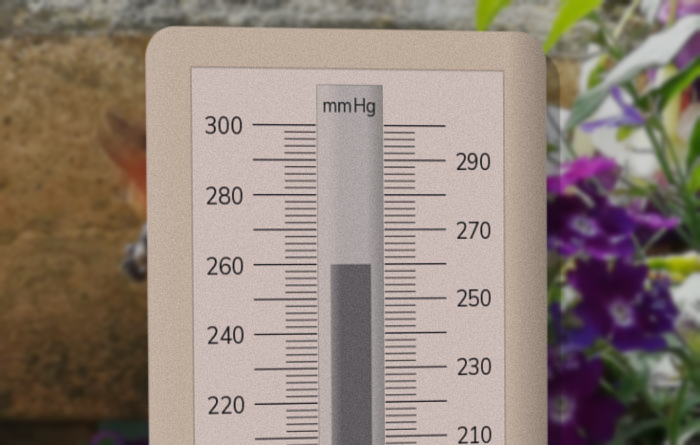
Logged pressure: 260 mmHg
